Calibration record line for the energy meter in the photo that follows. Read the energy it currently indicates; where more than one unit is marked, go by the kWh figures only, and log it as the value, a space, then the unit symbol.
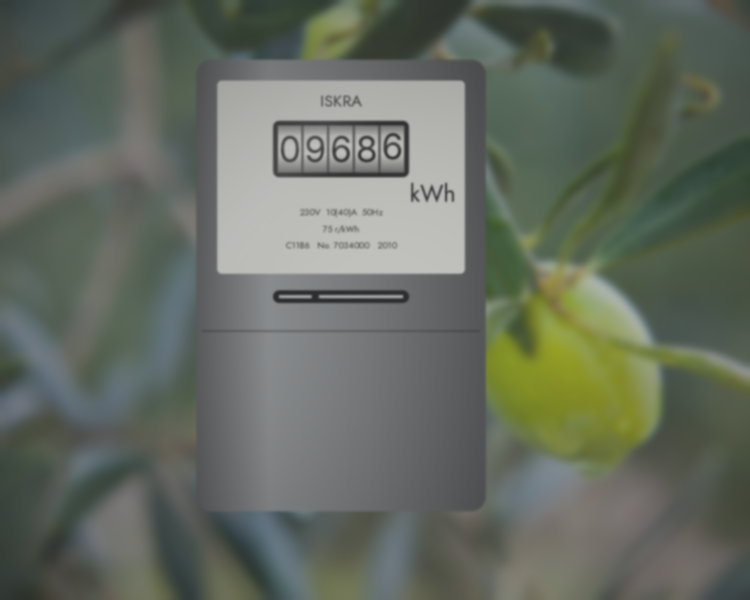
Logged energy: 9686 kWh
